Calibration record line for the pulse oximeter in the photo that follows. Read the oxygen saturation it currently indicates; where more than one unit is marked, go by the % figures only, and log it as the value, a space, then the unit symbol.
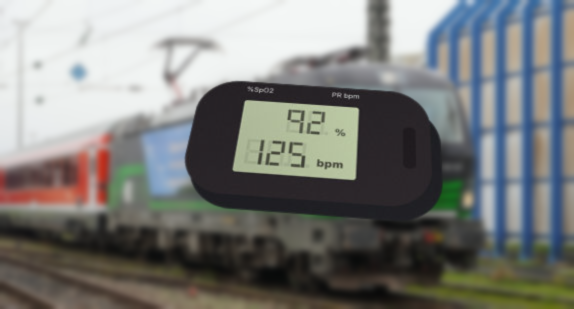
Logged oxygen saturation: 92 %
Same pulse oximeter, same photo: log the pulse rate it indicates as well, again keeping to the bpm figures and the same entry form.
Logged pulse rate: 125 bpm
